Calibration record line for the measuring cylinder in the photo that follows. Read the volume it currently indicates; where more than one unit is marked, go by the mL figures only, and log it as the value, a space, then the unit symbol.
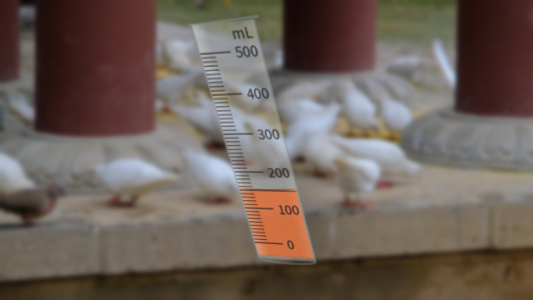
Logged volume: 150 mL
